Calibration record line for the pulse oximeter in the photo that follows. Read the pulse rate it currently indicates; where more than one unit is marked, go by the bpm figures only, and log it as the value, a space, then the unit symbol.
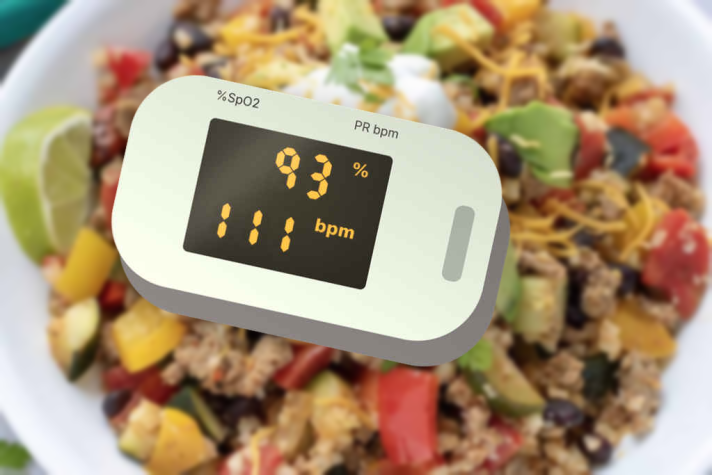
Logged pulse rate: 111 bpm
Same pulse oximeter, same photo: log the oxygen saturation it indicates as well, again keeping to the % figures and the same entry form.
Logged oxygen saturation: 93 %
